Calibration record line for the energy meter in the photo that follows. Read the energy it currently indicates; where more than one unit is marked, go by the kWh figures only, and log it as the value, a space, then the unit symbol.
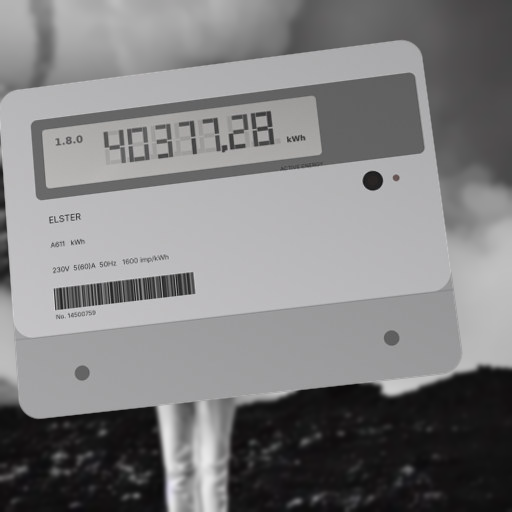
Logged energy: 40377.28 kWh
